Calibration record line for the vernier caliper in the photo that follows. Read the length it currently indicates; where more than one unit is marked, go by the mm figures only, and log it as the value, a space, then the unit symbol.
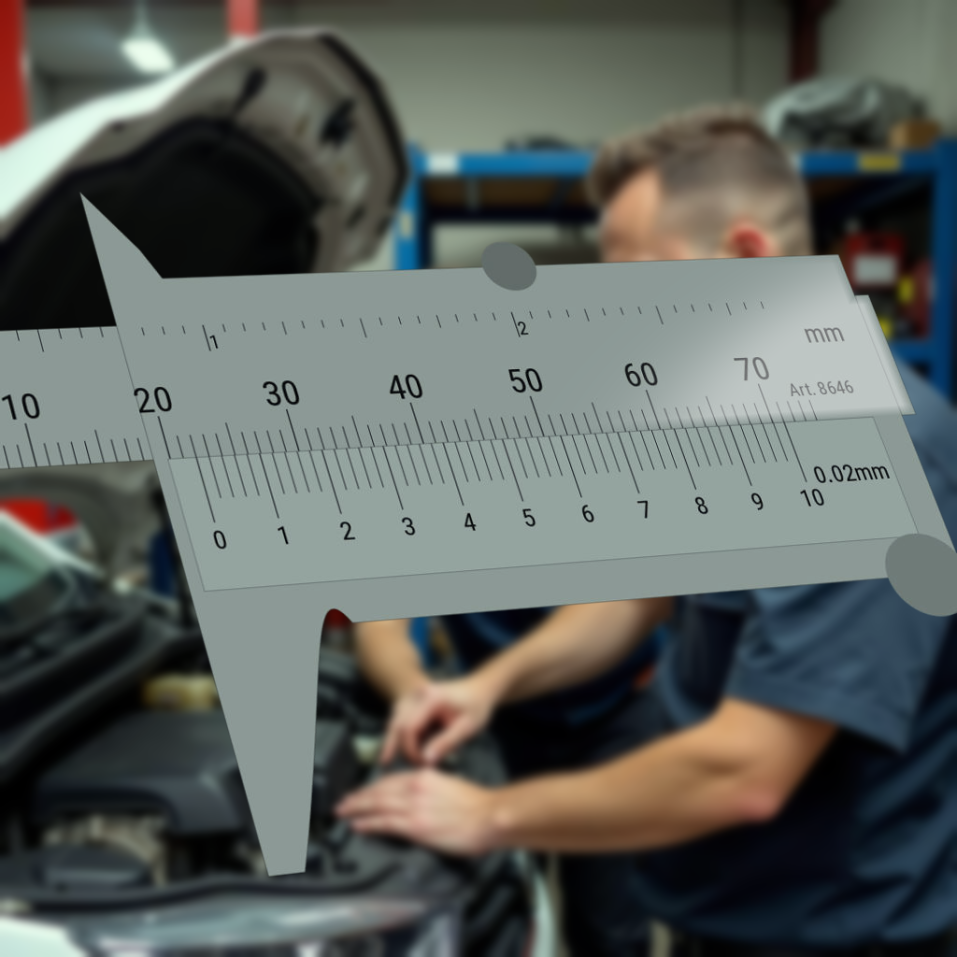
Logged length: 22.0 mm
